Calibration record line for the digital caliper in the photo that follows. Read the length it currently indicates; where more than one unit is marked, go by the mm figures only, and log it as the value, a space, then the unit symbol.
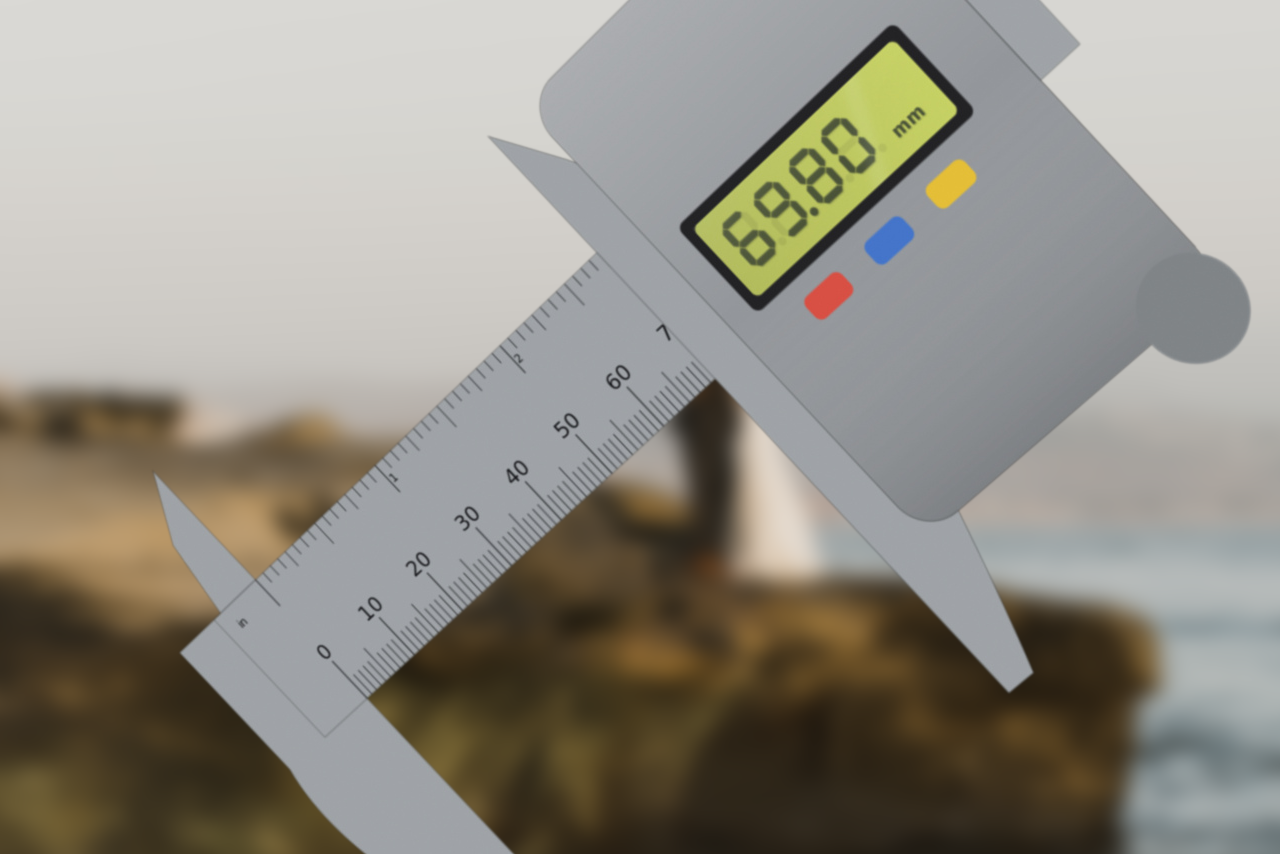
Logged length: 69.80 mm
